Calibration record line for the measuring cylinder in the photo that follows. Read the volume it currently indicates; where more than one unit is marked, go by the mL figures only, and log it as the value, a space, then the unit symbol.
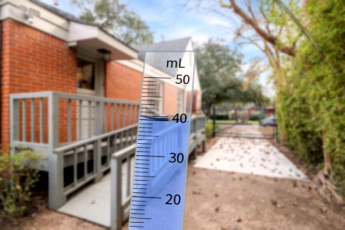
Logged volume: 39 mL
